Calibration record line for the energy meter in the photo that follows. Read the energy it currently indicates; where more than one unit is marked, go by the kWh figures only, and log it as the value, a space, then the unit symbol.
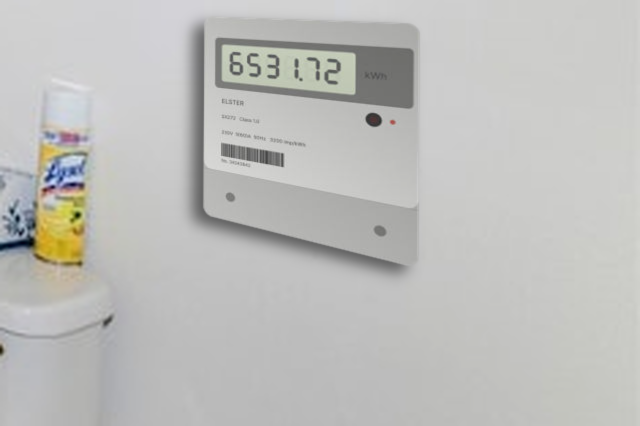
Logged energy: 6531.72 kWh
